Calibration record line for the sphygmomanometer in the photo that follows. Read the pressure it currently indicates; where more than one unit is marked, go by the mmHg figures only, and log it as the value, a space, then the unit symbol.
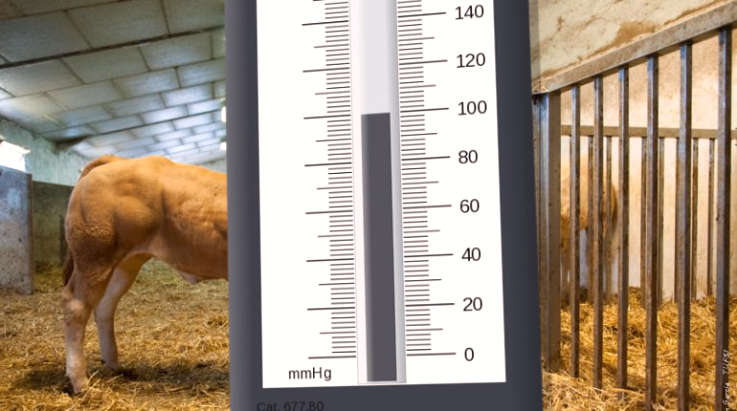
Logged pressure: 100 mmHg
